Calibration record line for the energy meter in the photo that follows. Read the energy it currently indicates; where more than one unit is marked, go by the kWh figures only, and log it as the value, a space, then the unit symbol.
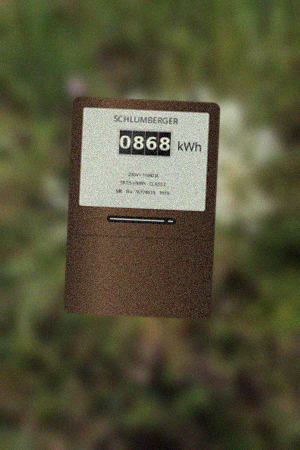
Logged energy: 868 kWh
